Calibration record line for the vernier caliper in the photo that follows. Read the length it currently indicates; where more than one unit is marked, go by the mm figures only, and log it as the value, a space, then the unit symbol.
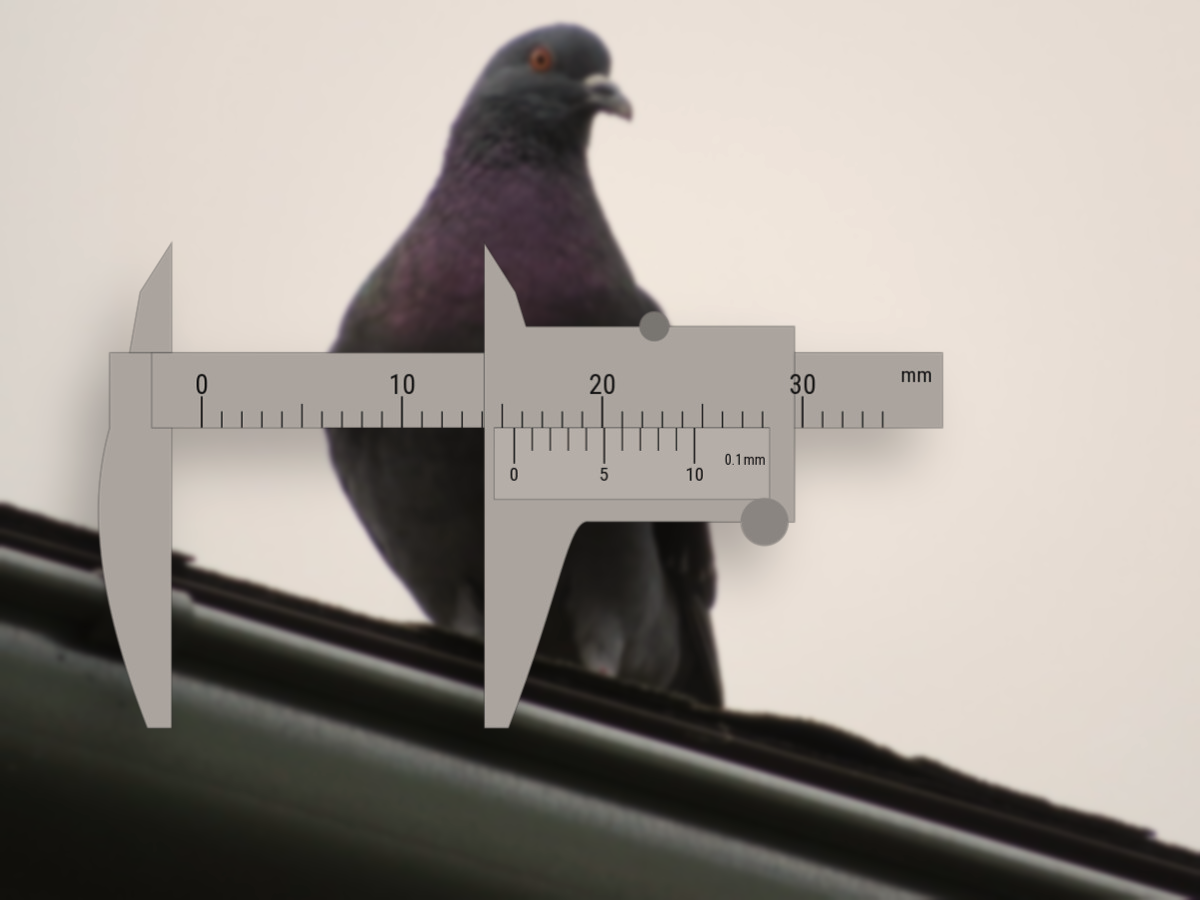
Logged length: 15.6 mm
